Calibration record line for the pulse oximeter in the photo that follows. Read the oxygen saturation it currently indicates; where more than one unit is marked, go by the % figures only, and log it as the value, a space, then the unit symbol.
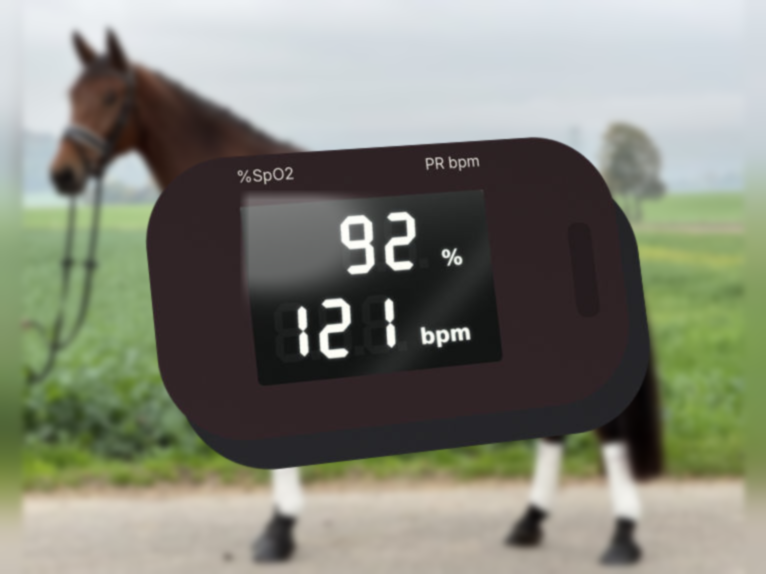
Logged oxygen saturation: 92 %
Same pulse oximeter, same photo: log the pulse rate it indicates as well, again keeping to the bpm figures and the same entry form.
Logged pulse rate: 121 bpm
